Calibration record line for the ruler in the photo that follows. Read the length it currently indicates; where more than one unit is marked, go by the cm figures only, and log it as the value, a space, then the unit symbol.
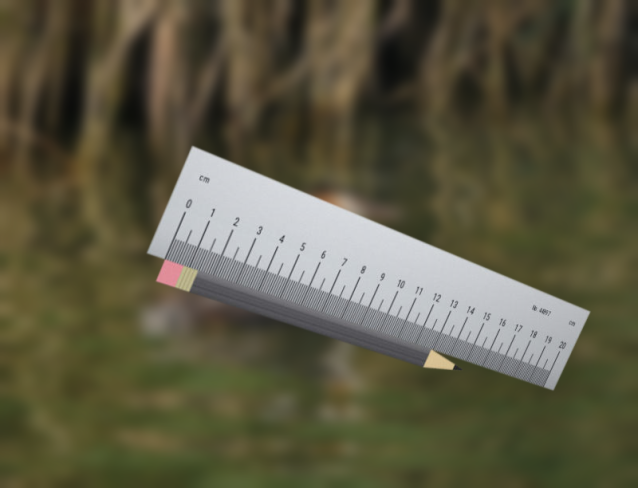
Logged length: 15 cm
